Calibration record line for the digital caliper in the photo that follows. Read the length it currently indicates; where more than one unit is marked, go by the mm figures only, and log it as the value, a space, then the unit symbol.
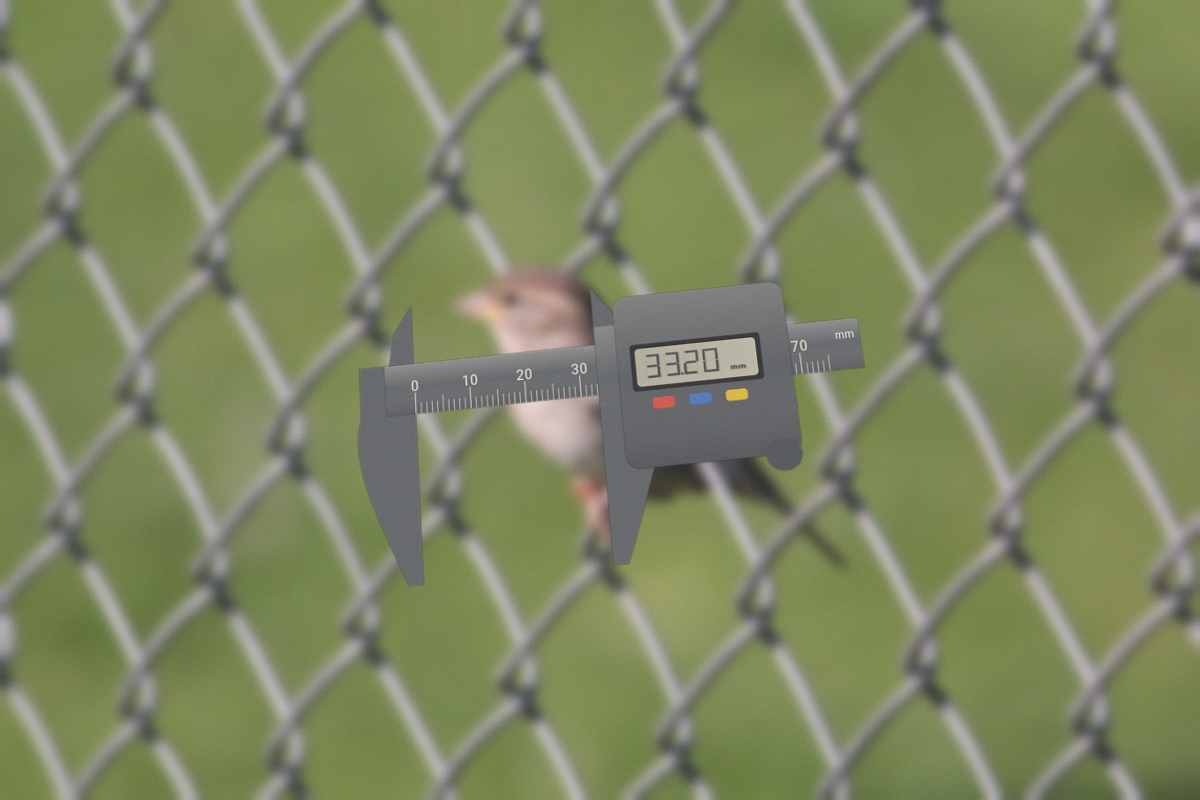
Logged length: 33.20 mm
